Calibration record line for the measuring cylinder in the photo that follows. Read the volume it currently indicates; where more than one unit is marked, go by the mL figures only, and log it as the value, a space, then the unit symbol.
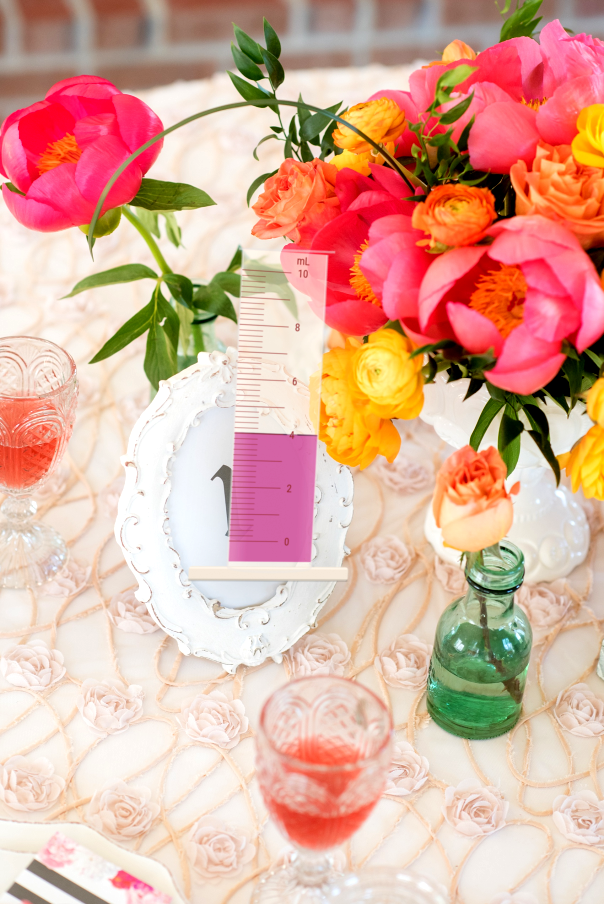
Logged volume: 4 mL
